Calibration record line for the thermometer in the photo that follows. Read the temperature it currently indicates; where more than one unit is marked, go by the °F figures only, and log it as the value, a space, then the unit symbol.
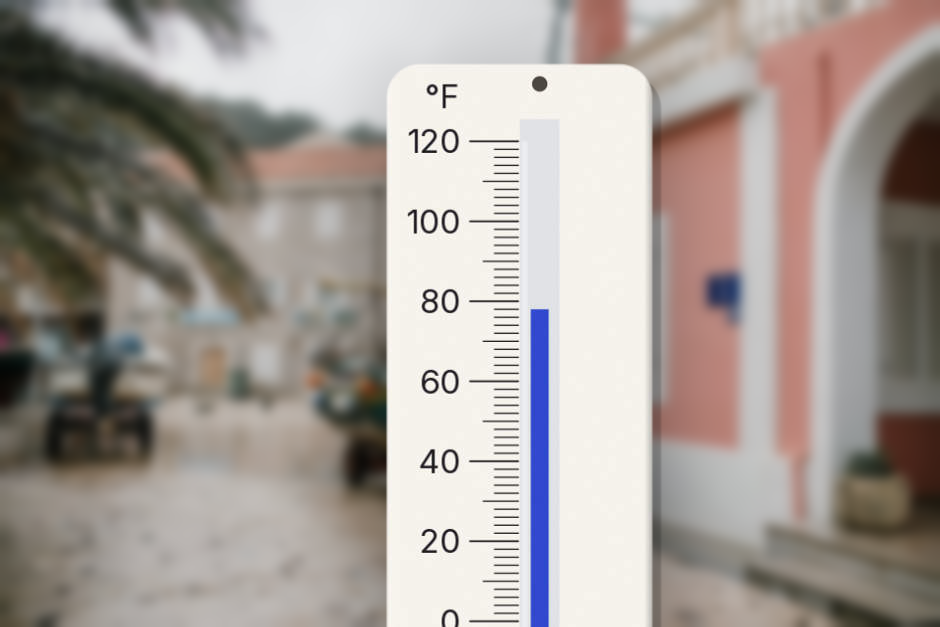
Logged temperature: 78 °F
